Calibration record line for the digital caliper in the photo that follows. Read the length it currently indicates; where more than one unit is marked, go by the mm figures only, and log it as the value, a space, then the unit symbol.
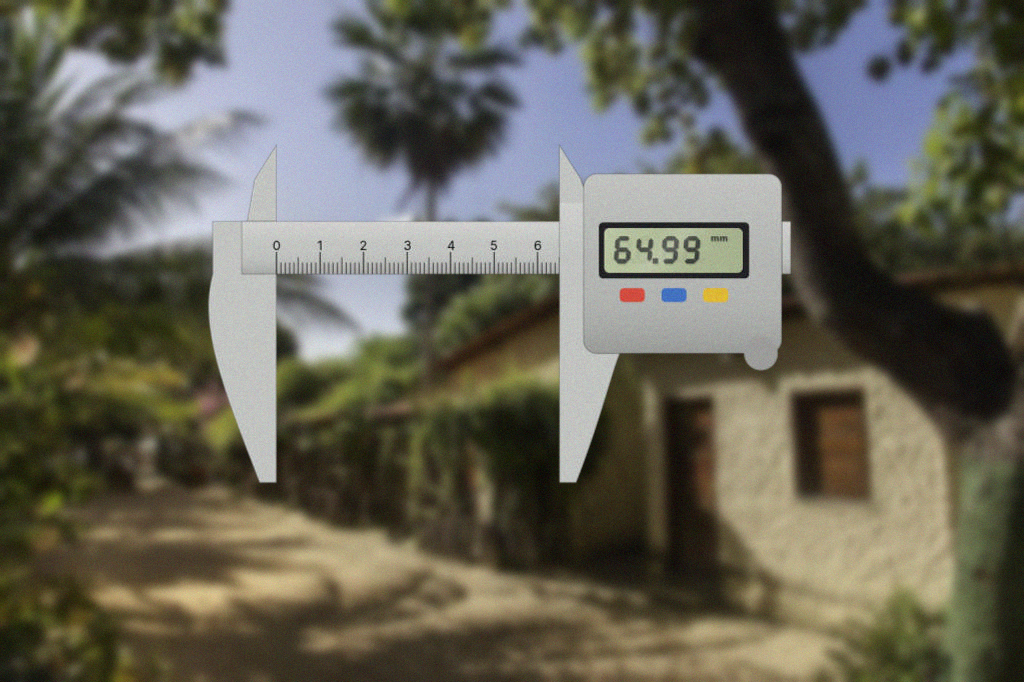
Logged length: 64.99 mm
